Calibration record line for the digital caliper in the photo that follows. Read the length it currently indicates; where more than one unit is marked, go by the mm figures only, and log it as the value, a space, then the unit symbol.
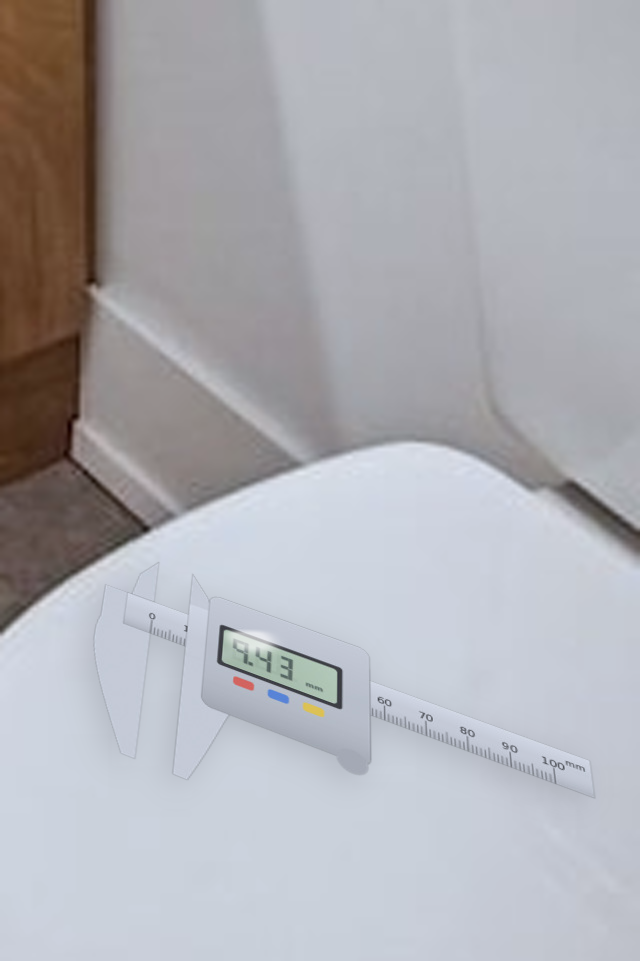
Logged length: 9.43 mm
